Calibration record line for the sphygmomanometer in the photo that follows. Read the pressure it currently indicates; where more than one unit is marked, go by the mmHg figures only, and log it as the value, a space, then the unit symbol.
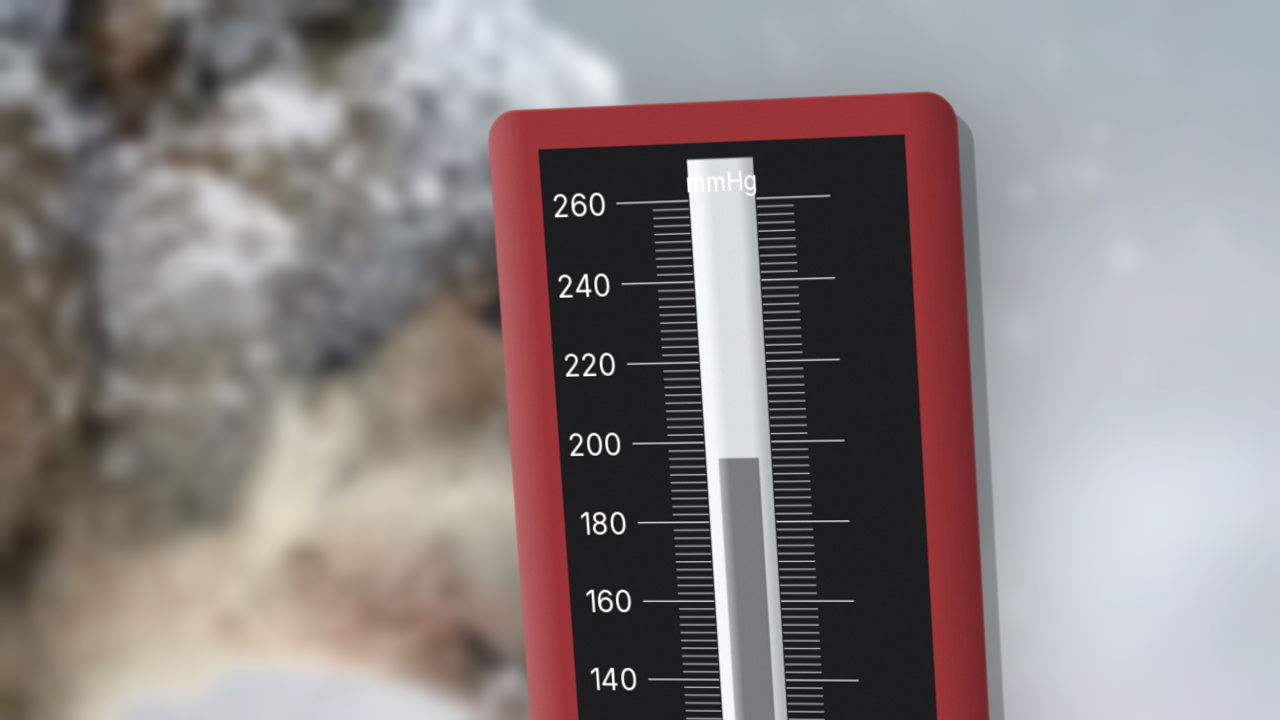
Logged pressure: 196 mmHg
